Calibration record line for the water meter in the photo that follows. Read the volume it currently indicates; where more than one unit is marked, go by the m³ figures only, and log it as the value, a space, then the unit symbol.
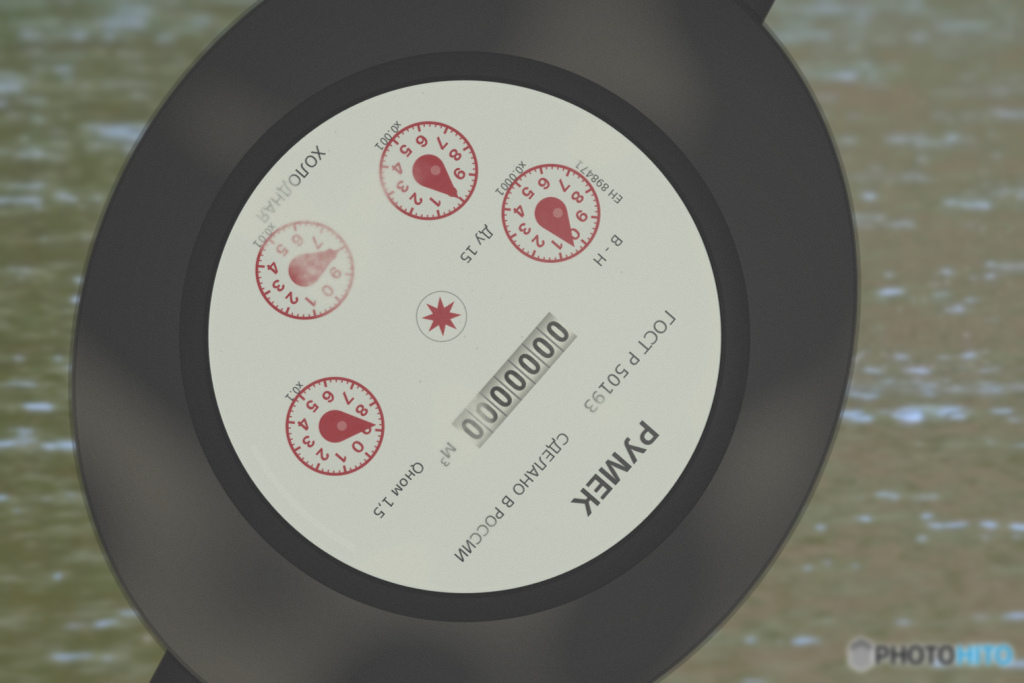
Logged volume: 0.8800 m³
